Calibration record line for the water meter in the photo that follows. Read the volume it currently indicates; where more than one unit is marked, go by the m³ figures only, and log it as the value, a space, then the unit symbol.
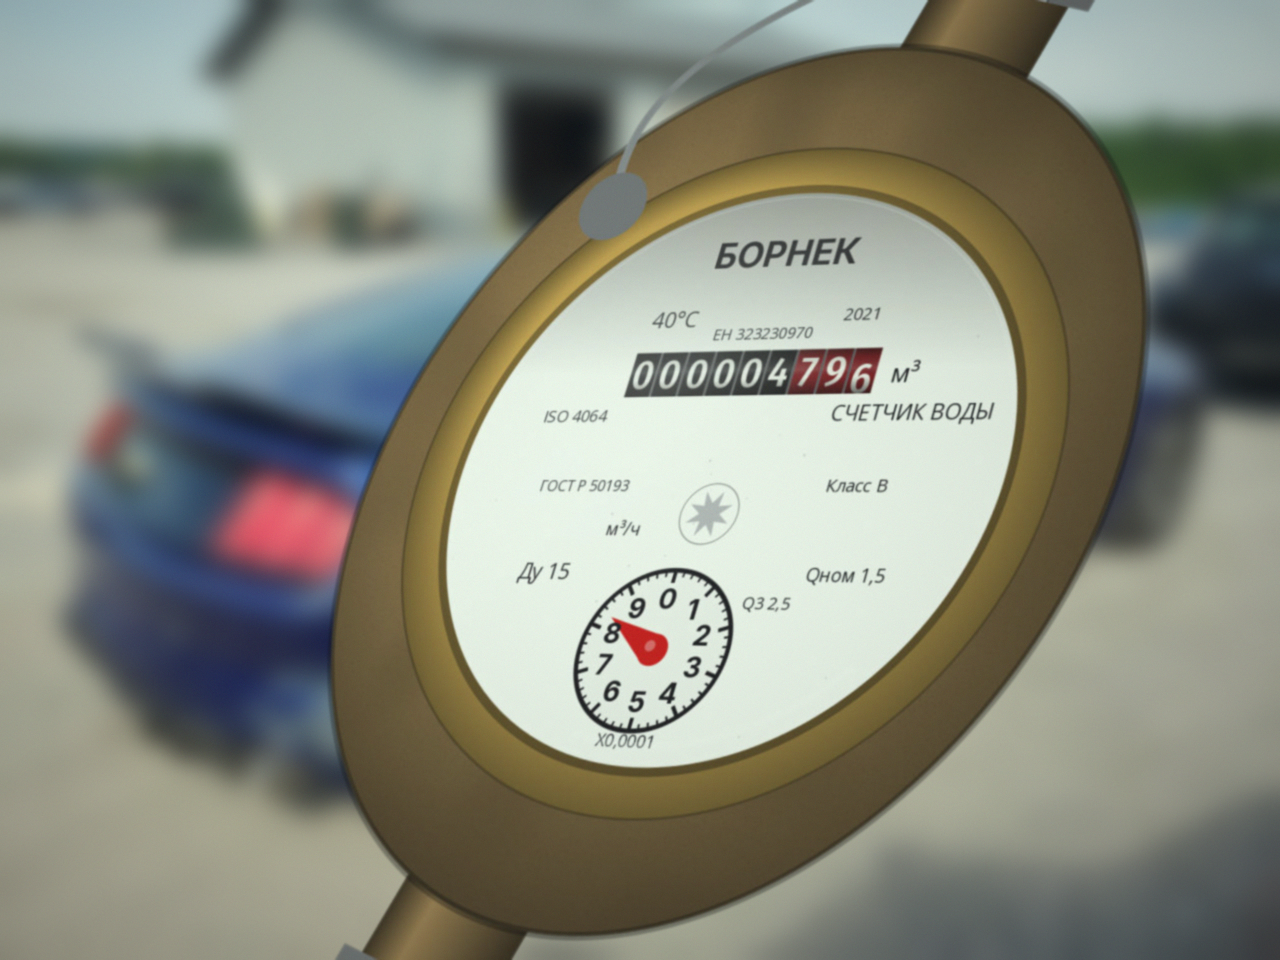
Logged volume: 4.7958 m³
